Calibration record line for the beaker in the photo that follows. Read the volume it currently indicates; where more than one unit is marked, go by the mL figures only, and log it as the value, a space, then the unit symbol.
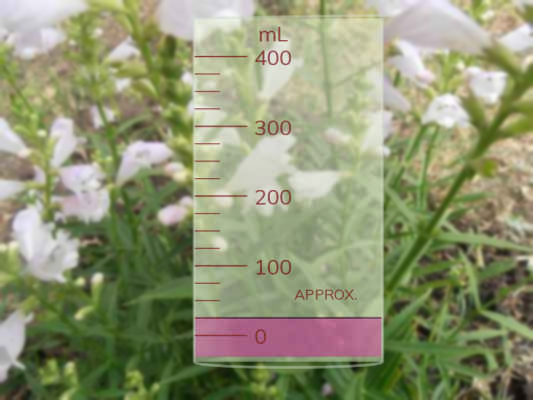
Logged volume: 25 mL
